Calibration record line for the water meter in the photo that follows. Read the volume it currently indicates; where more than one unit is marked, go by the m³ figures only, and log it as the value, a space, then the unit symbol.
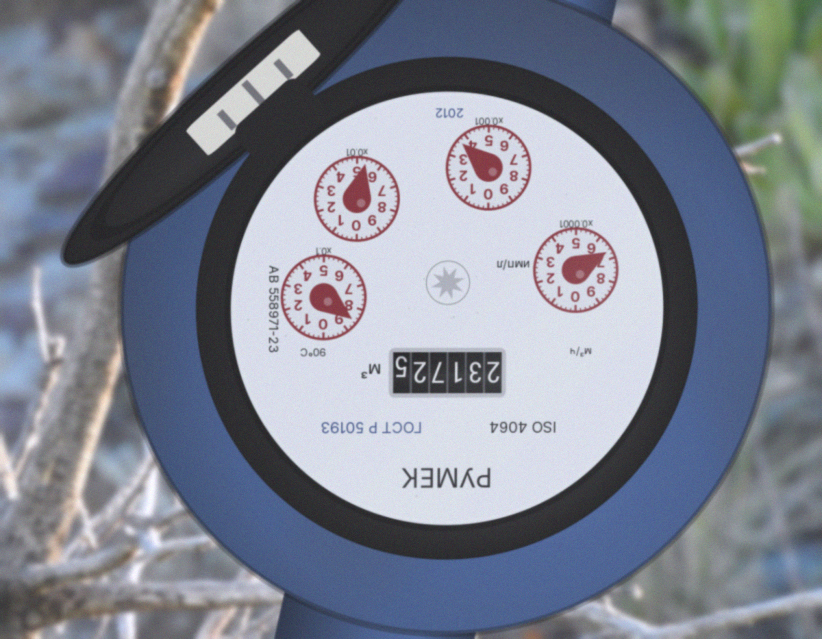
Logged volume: 231724.8536 m³
